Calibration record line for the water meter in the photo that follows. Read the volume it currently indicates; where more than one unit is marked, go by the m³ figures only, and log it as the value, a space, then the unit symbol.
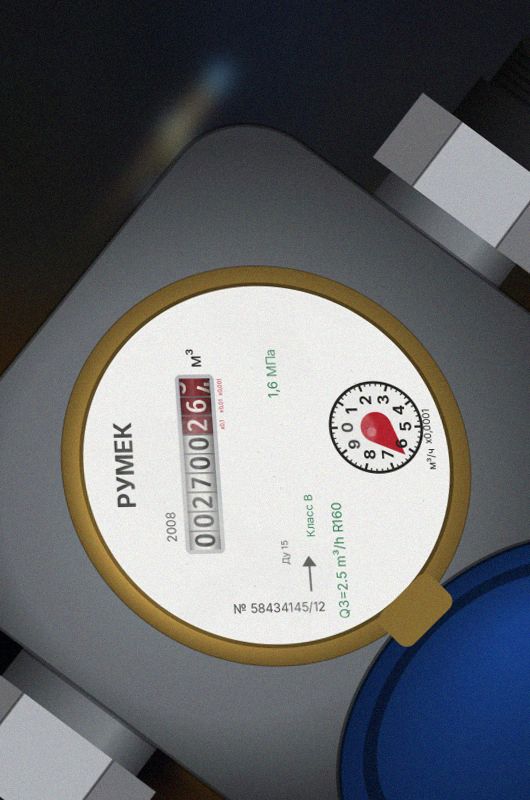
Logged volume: 2700.2636 m³
